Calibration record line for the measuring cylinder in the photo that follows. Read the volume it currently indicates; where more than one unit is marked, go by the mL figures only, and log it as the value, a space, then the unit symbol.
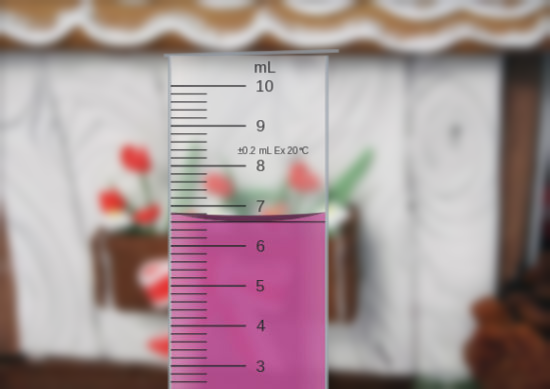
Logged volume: 6.6 mL
